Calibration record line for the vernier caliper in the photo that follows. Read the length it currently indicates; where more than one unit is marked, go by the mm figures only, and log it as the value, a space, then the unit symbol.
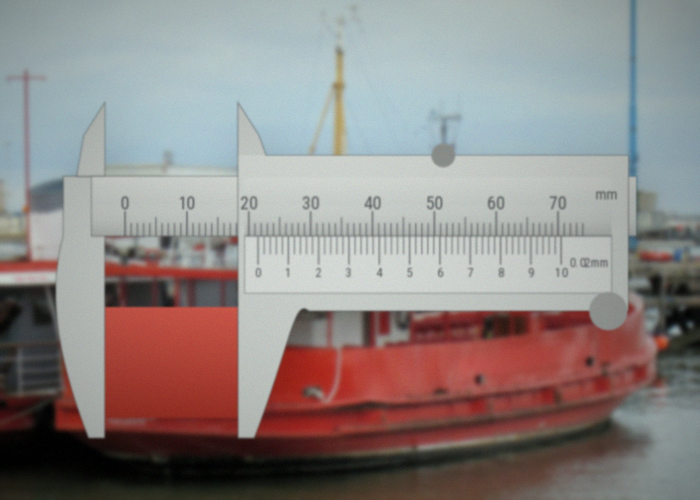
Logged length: 21.5 mm
